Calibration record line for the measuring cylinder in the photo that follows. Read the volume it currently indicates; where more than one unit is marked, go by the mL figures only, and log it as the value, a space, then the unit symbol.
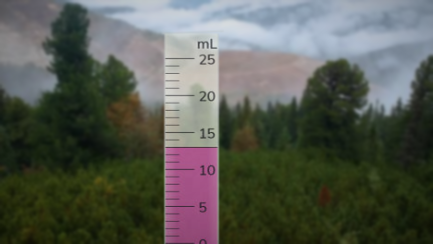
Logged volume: 13 mL
